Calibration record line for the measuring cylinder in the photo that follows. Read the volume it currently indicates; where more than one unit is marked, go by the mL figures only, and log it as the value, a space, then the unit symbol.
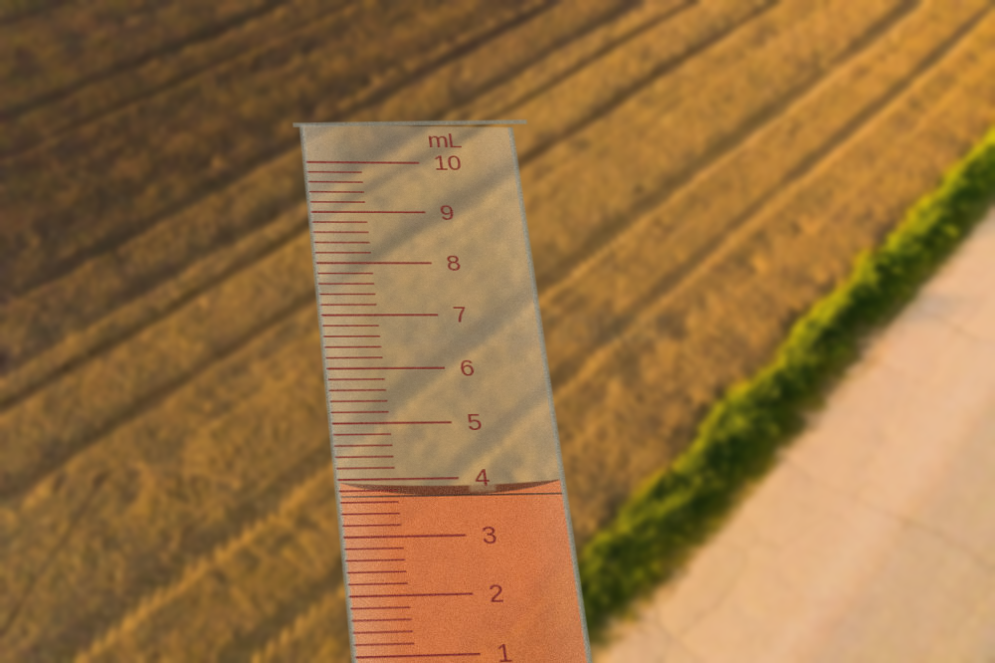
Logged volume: 3.7 mL
